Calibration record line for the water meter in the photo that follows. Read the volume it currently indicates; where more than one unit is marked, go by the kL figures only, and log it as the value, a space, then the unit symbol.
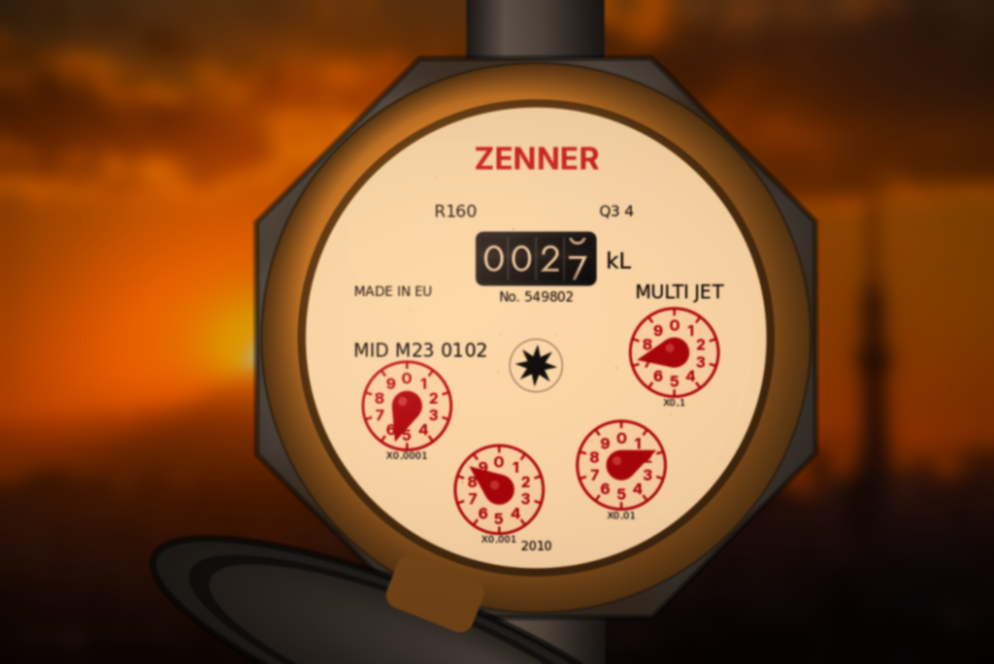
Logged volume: 26.7185 kL
